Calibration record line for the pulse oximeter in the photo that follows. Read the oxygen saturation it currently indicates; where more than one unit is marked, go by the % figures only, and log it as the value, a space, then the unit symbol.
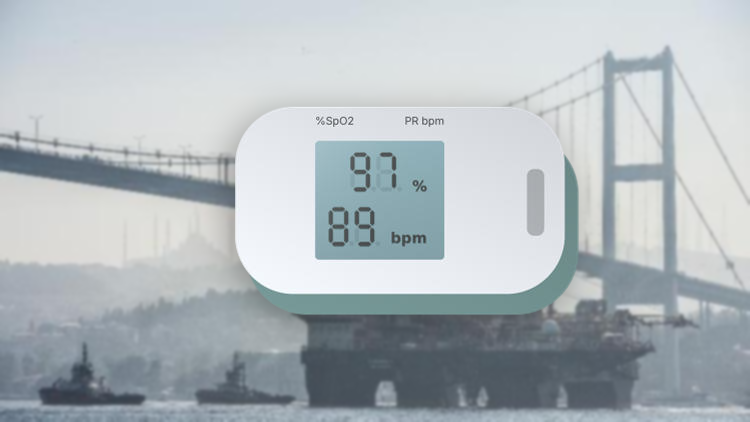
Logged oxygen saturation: 97 %
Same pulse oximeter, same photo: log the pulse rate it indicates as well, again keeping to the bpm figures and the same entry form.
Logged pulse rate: 89 bpm
